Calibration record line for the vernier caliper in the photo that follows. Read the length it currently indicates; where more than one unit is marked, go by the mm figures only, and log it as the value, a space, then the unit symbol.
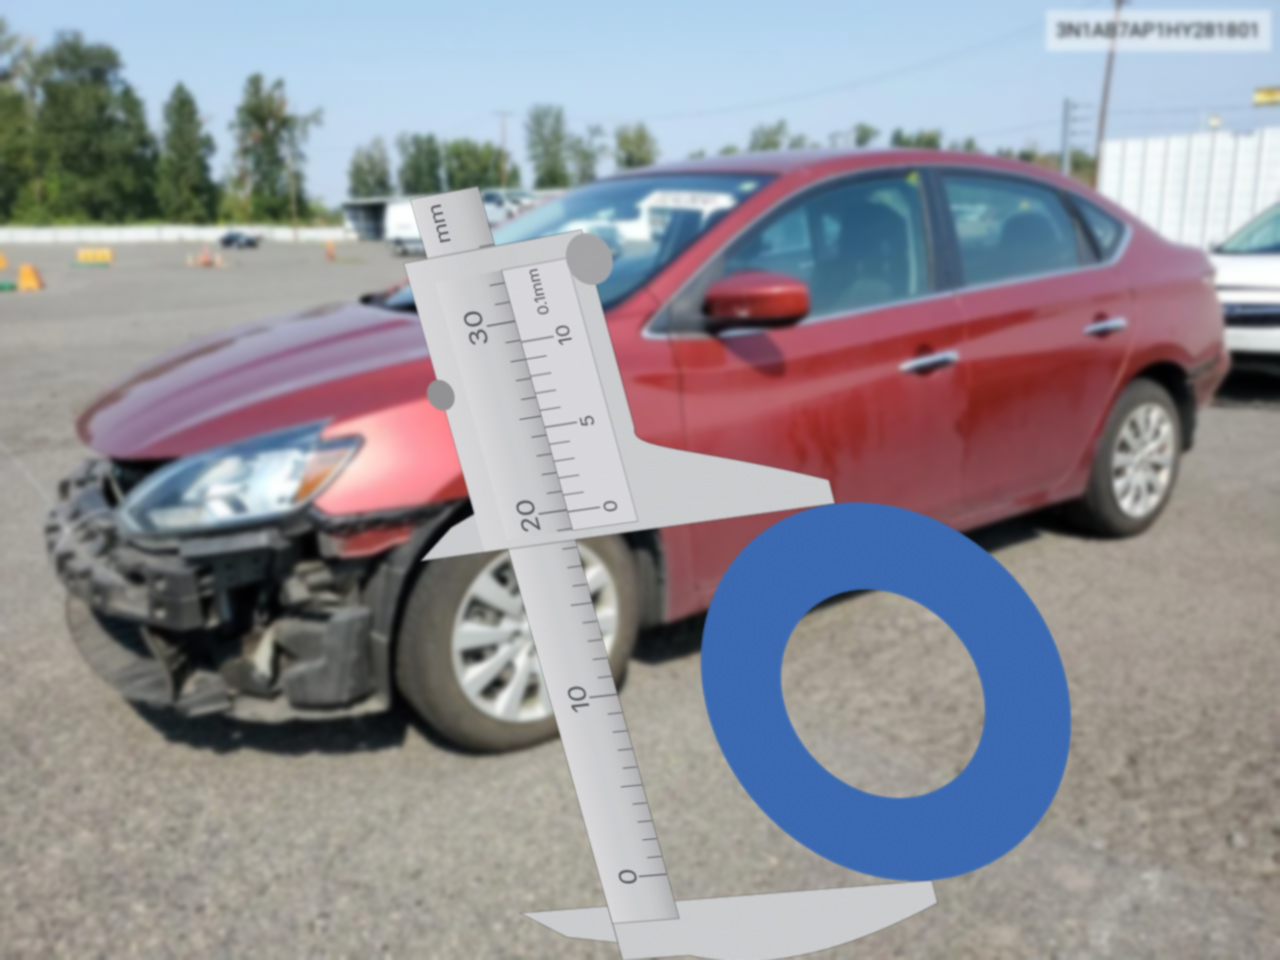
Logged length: 19.9 mm
